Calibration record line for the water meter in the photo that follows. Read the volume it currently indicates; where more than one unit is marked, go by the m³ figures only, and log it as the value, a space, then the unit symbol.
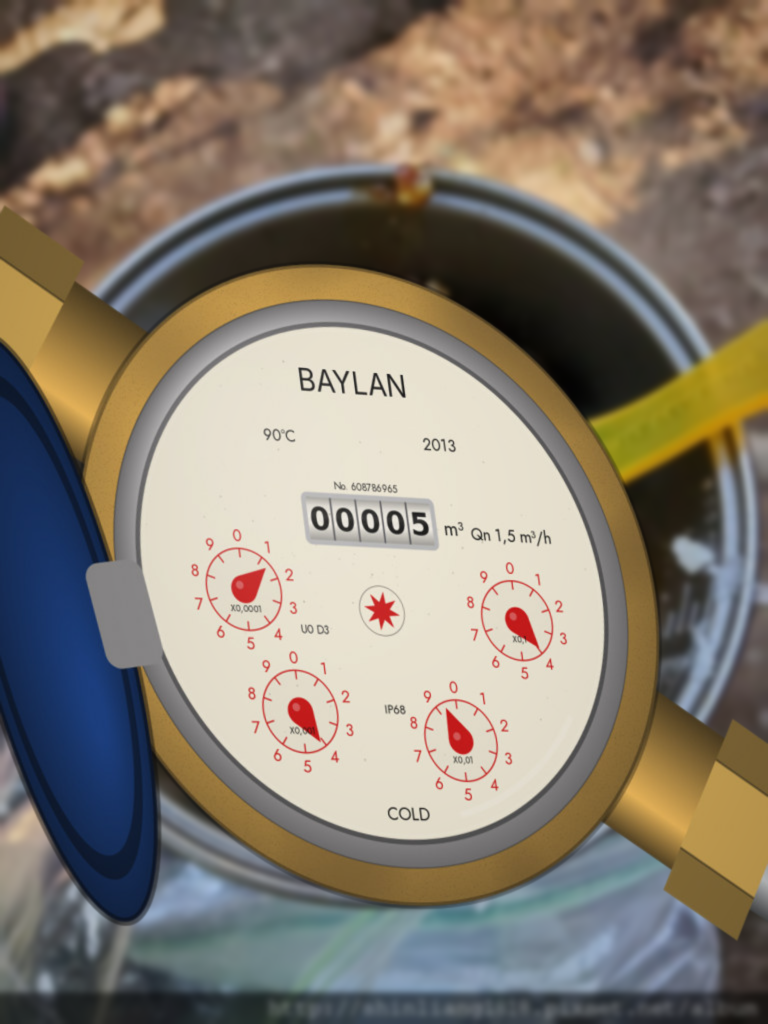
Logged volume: 5.3941 m³
